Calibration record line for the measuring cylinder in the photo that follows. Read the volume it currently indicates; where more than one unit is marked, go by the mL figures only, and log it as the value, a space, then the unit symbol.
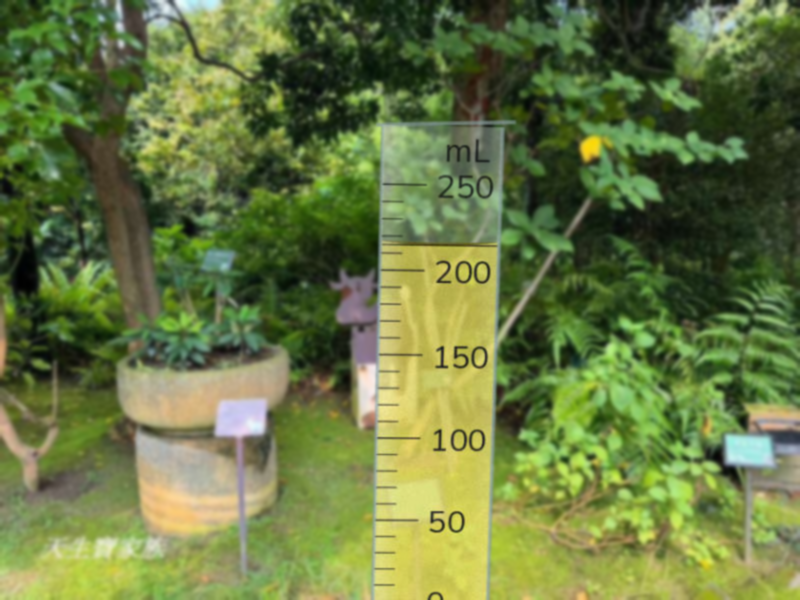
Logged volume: 215 mL
